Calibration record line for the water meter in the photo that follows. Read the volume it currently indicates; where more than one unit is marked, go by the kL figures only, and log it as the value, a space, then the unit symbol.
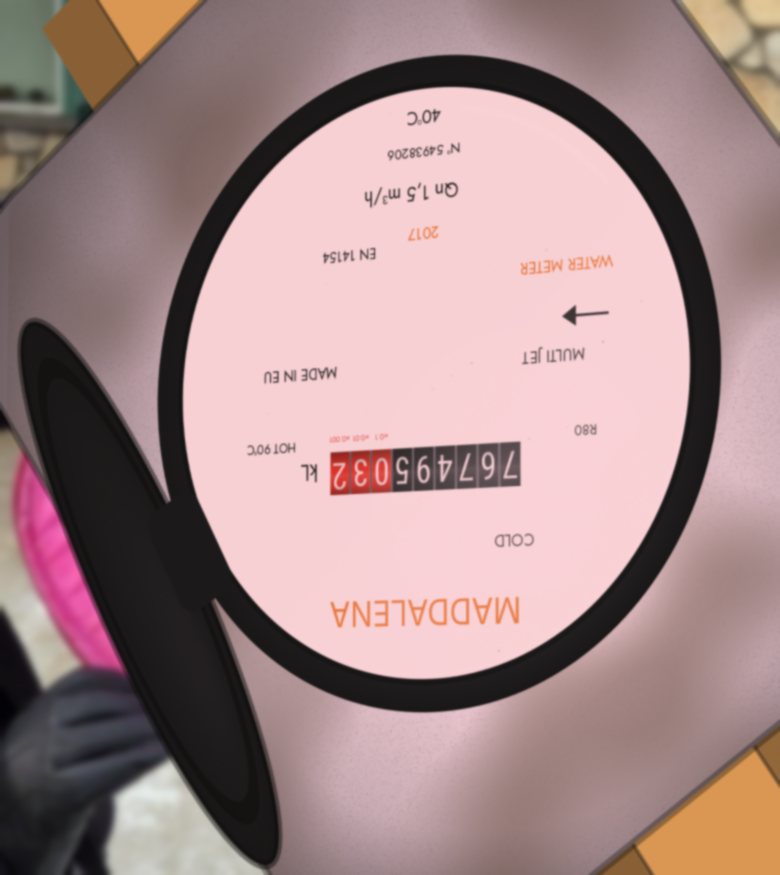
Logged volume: 767495.032 kL
